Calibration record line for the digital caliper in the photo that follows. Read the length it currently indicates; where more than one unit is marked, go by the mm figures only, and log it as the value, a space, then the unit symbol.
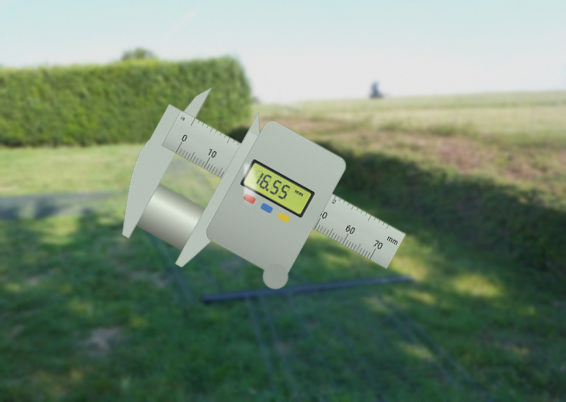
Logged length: 16.55 mm
